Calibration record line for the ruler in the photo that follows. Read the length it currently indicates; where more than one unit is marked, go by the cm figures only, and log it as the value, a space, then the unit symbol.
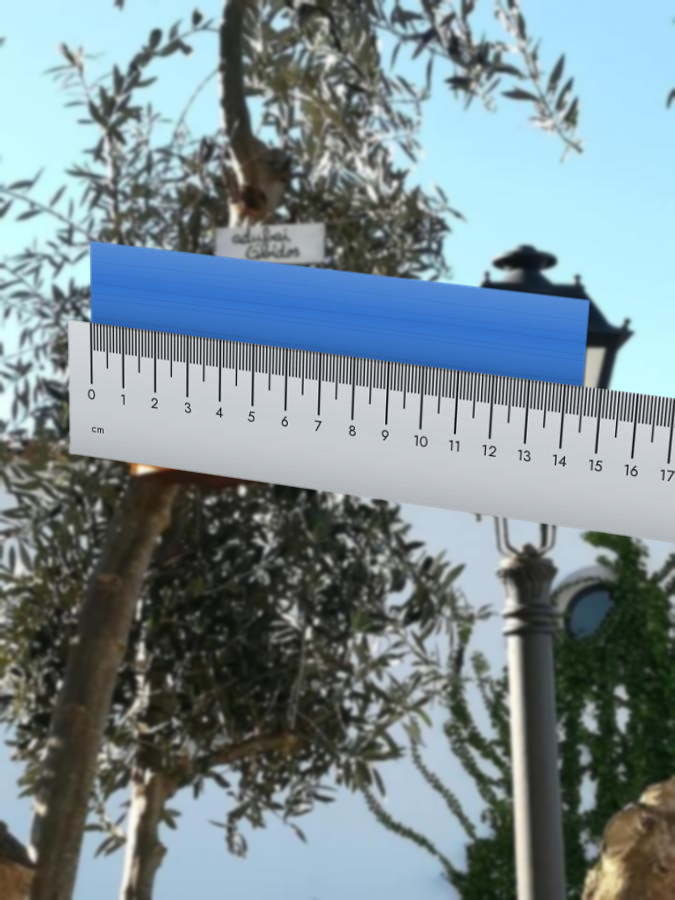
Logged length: 14.5 cm
